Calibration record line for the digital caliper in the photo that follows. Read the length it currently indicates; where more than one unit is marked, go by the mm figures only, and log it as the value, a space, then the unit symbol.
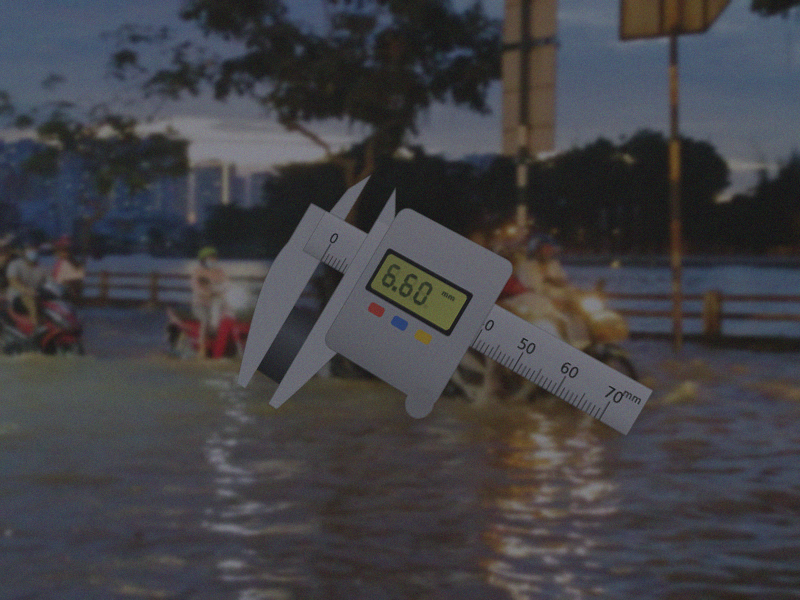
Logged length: 6.60 mm
